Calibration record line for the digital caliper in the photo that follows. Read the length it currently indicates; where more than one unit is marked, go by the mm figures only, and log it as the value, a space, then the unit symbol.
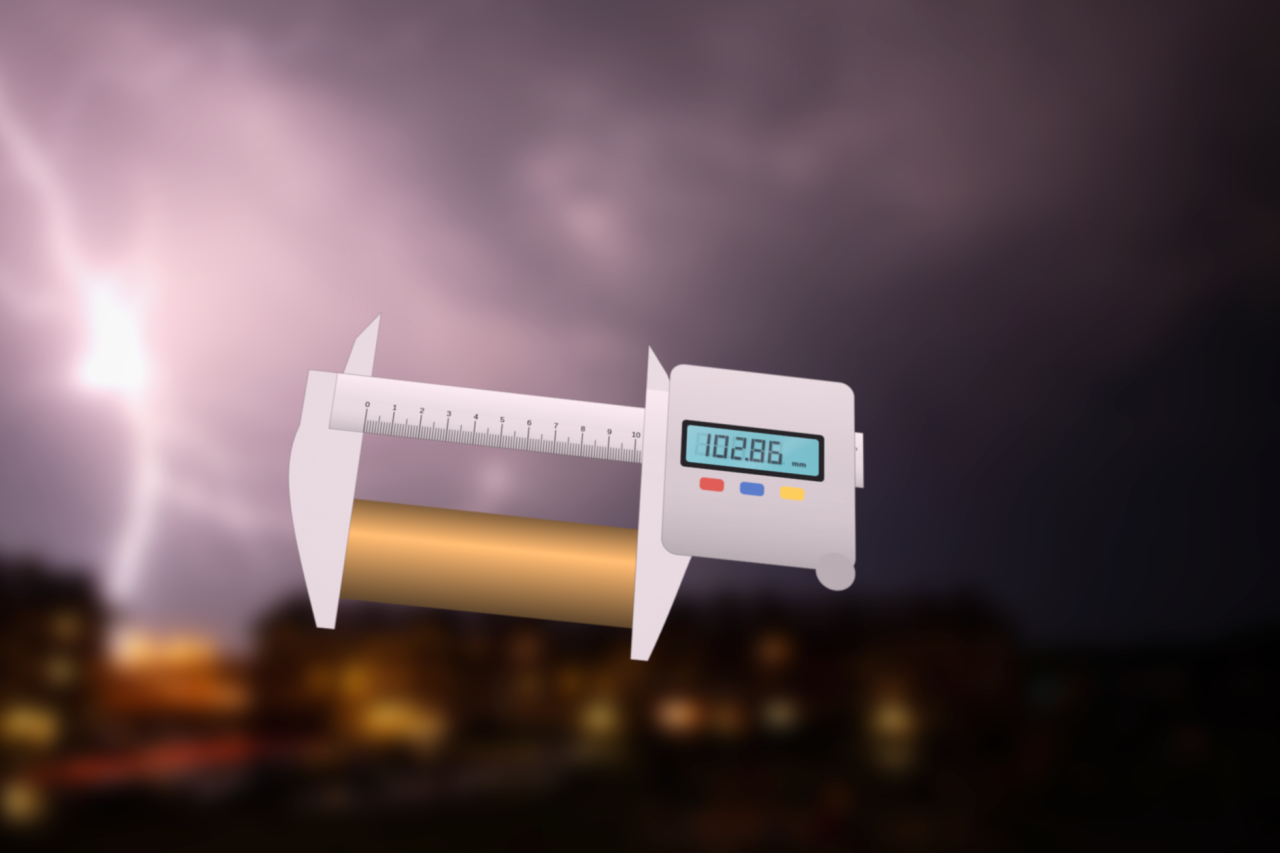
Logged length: 102.86 mm
